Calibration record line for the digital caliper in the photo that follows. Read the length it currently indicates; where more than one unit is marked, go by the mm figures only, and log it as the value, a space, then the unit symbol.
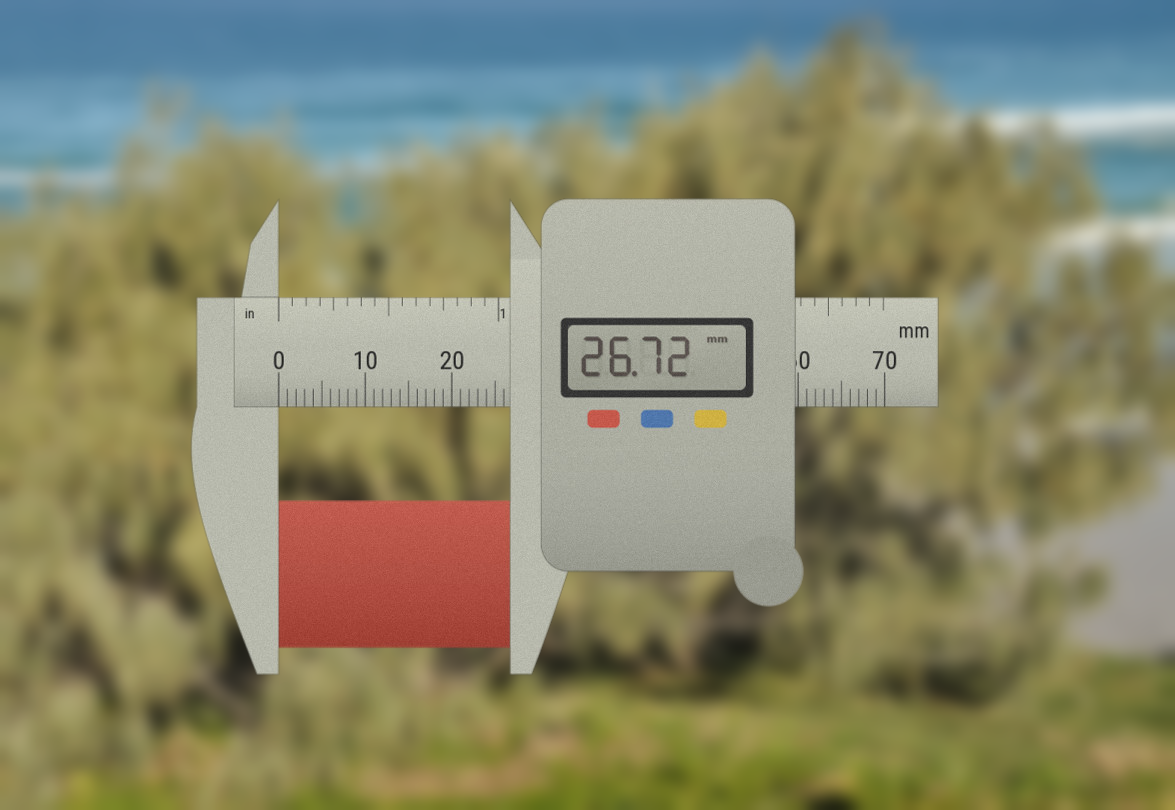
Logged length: 26.72 mm
